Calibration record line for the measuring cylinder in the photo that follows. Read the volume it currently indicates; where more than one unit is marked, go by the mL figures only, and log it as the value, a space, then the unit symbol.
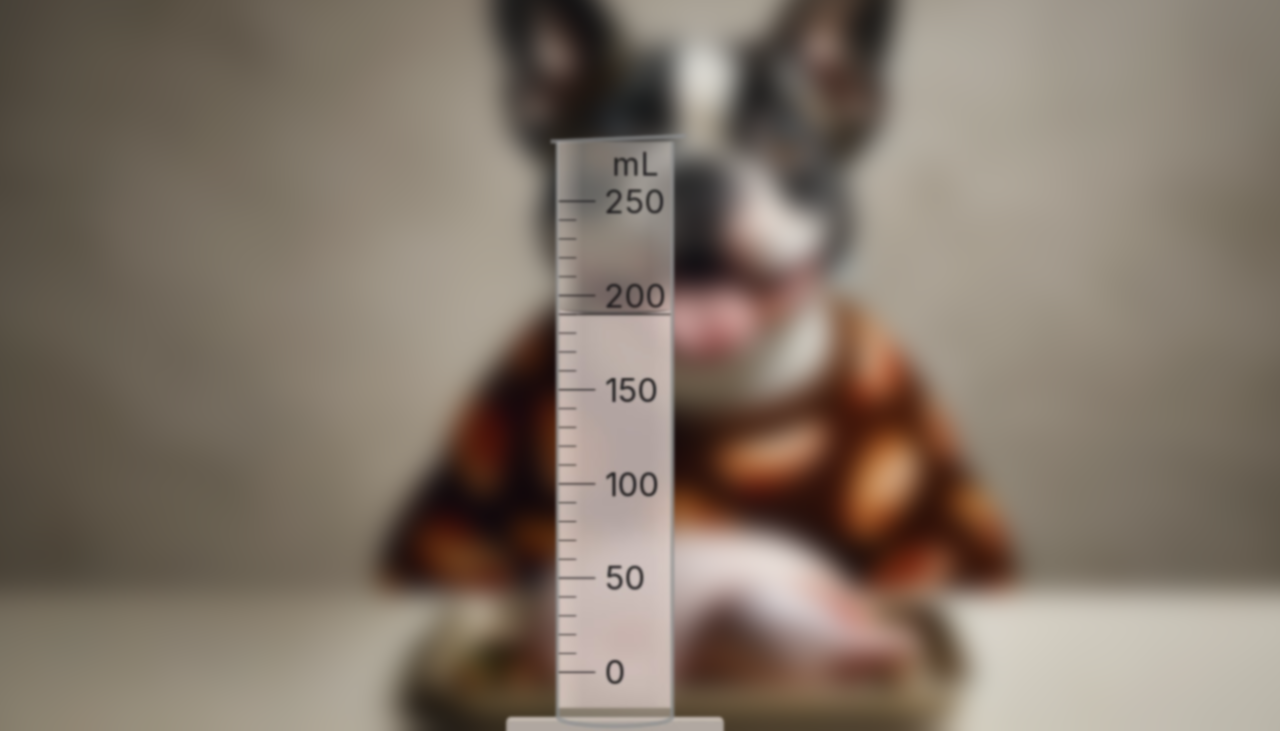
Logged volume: 190 mL
